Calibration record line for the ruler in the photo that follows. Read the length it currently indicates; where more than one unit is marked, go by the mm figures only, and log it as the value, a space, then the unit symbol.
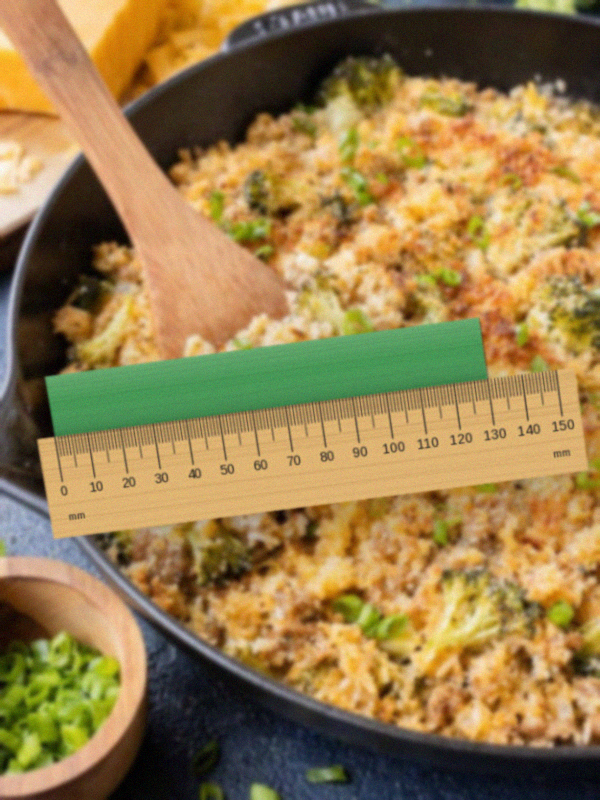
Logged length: 130 mm
